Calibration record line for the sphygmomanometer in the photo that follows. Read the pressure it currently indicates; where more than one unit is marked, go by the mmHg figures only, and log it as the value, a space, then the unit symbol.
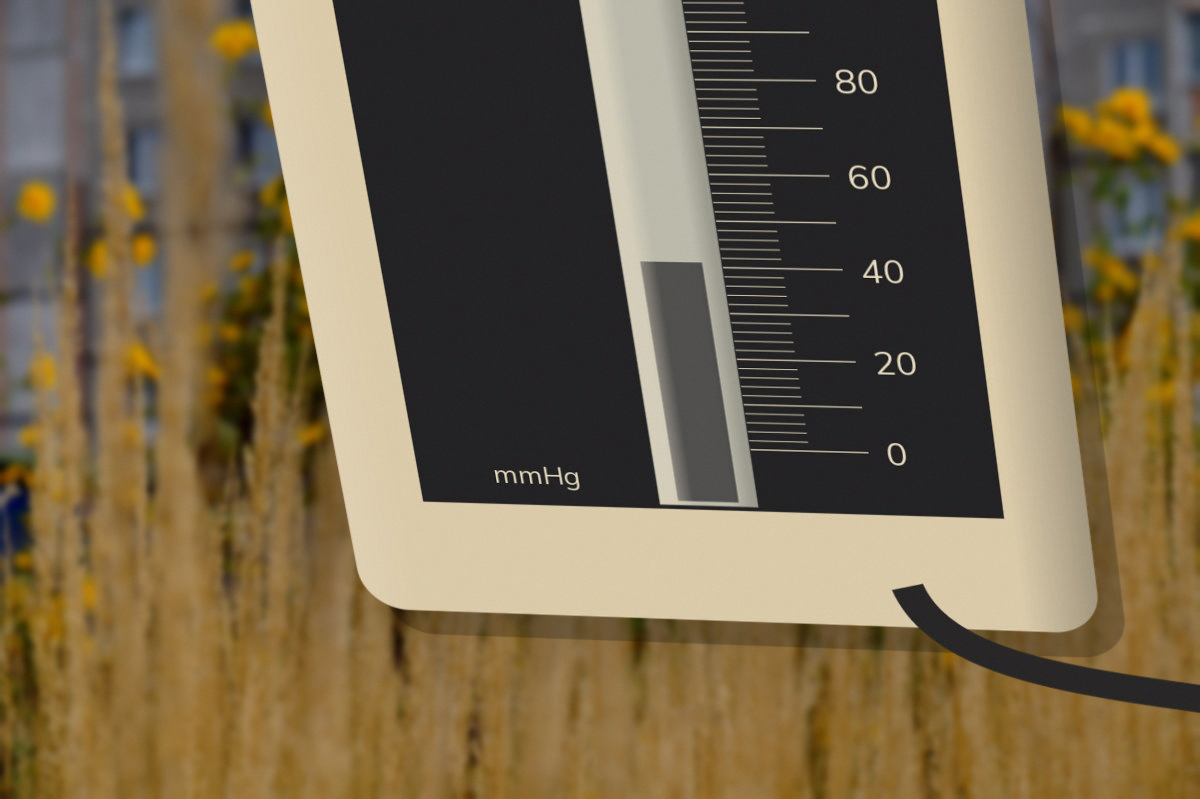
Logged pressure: 41 mmHg
